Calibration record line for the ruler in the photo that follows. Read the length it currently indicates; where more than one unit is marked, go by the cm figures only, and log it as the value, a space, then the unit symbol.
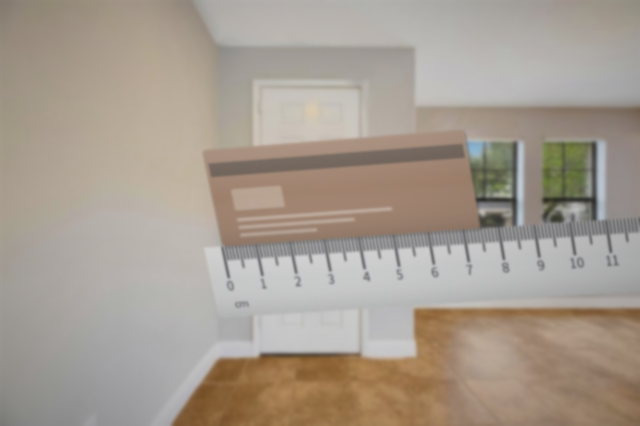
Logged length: 7.5 cm
